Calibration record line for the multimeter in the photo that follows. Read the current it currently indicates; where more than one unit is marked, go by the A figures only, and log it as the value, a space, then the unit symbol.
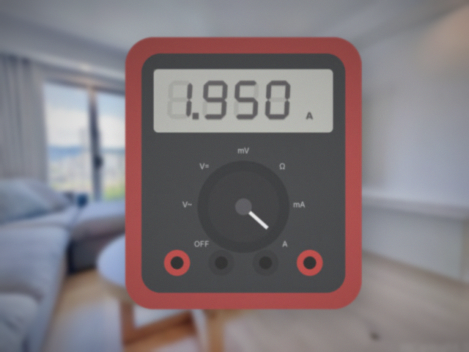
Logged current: 1.950 A
